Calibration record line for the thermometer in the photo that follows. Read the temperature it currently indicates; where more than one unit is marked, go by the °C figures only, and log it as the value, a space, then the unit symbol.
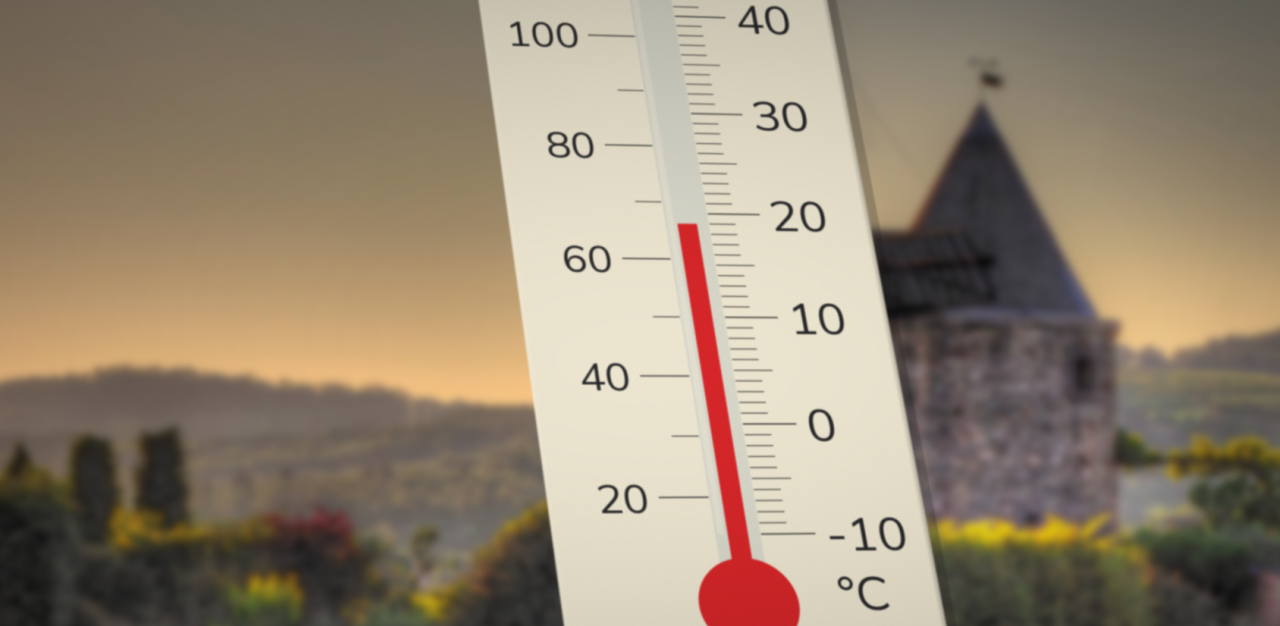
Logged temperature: 19 °C
